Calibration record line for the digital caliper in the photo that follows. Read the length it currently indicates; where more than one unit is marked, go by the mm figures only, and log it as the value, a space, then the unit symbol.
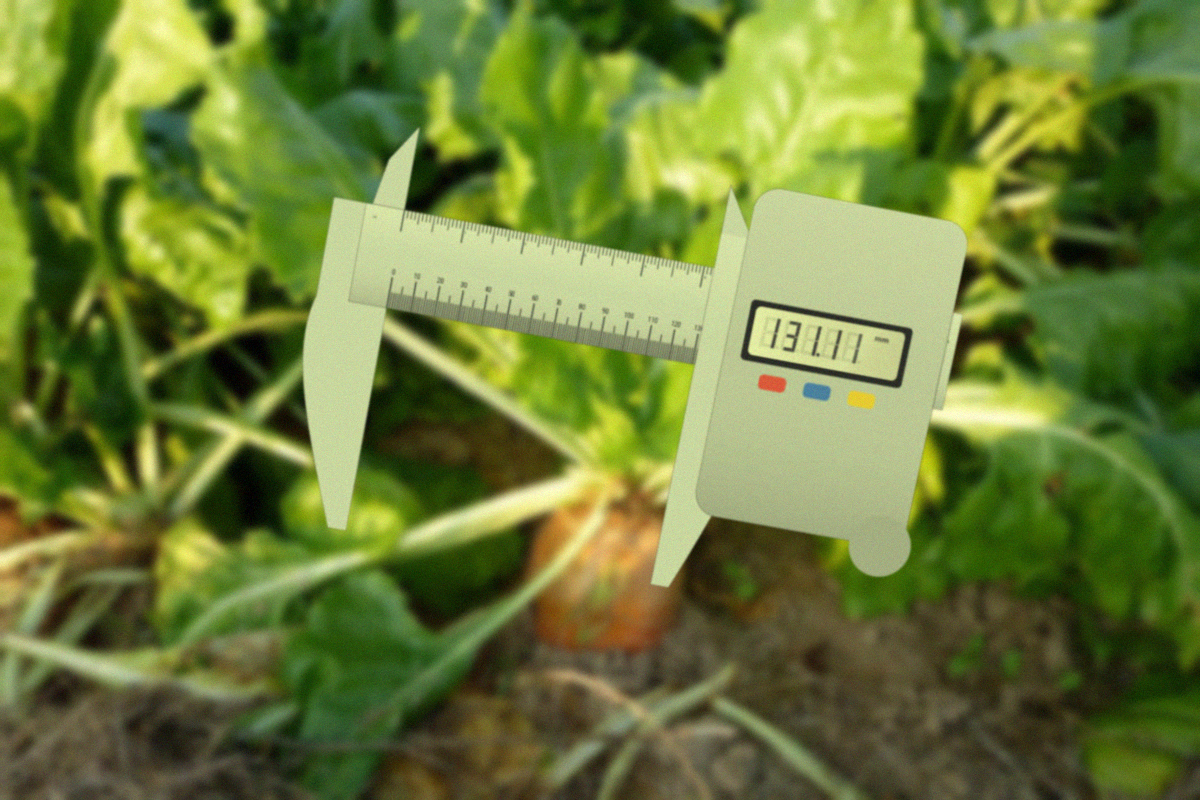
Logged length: 131.11 mm
